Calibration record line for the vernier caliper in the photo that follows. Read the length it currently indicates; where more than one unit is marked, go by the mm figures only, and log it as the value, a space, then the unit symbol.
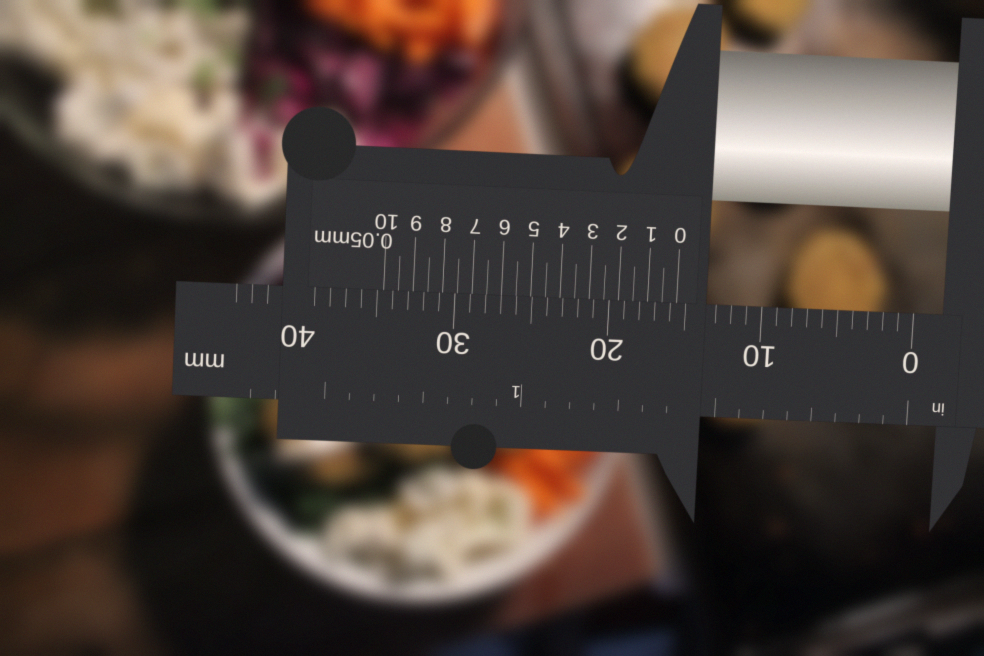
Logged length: 15.6 mm
